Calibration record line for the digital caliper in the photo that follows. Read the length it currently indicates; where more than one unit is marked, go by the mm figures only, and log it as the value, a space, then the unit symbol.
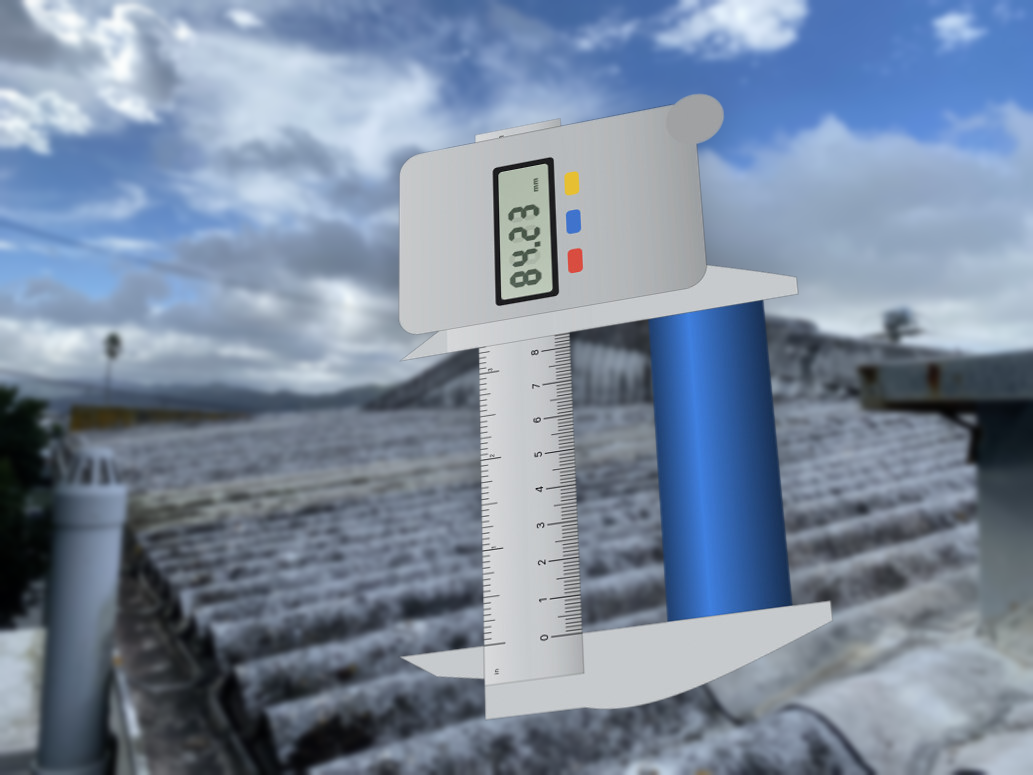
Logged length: 84.23 mm
